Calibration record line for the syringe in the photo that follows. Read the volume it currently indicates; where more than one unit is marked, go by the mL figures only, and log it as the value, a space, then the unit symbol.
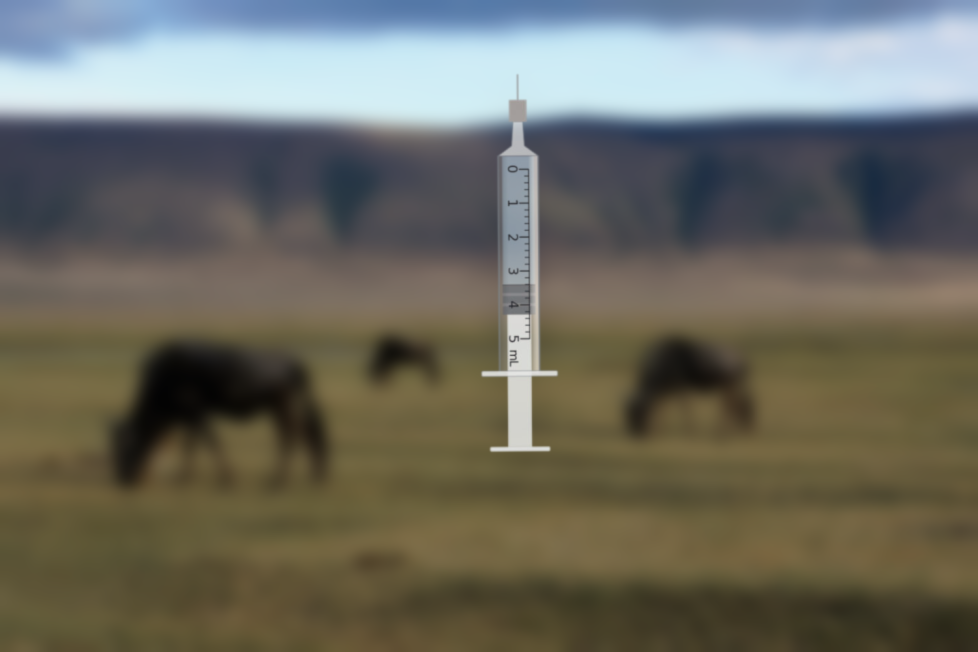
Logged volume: 3.4 mL
